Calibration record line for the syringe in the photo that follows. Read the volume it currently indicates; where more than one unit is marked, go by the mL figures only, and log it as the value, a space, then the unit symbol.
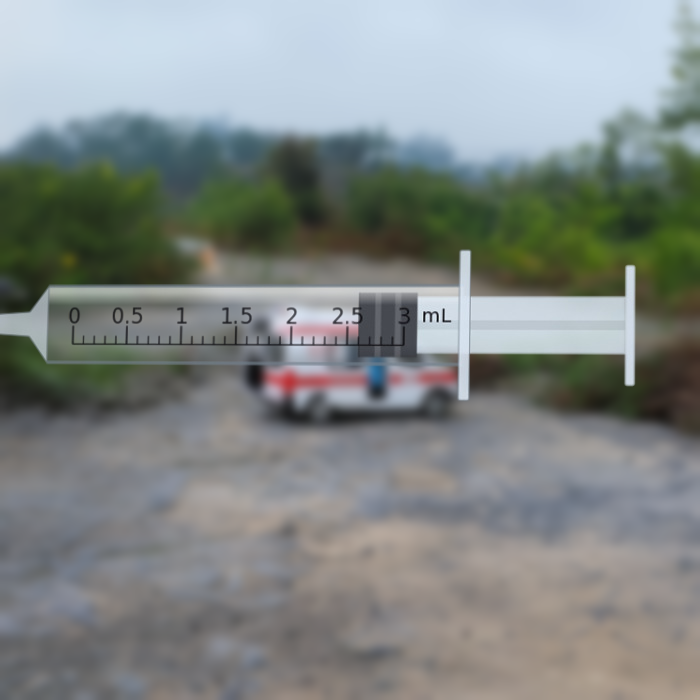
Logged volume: 2.6 mL
